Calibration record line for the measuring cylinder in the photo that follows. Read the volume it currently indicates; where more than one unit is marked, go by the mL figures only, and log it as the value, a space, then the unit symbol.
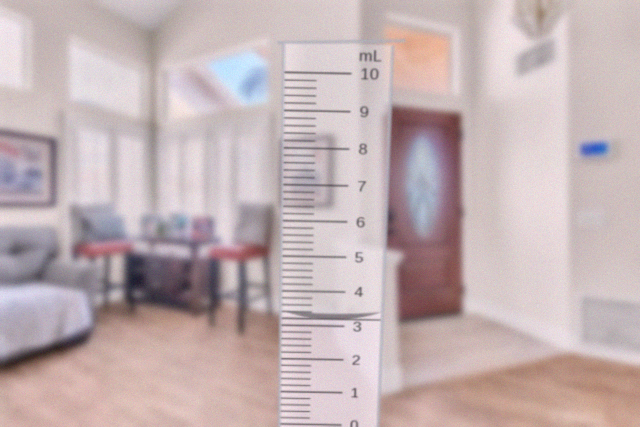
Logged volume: 3.2 mL
